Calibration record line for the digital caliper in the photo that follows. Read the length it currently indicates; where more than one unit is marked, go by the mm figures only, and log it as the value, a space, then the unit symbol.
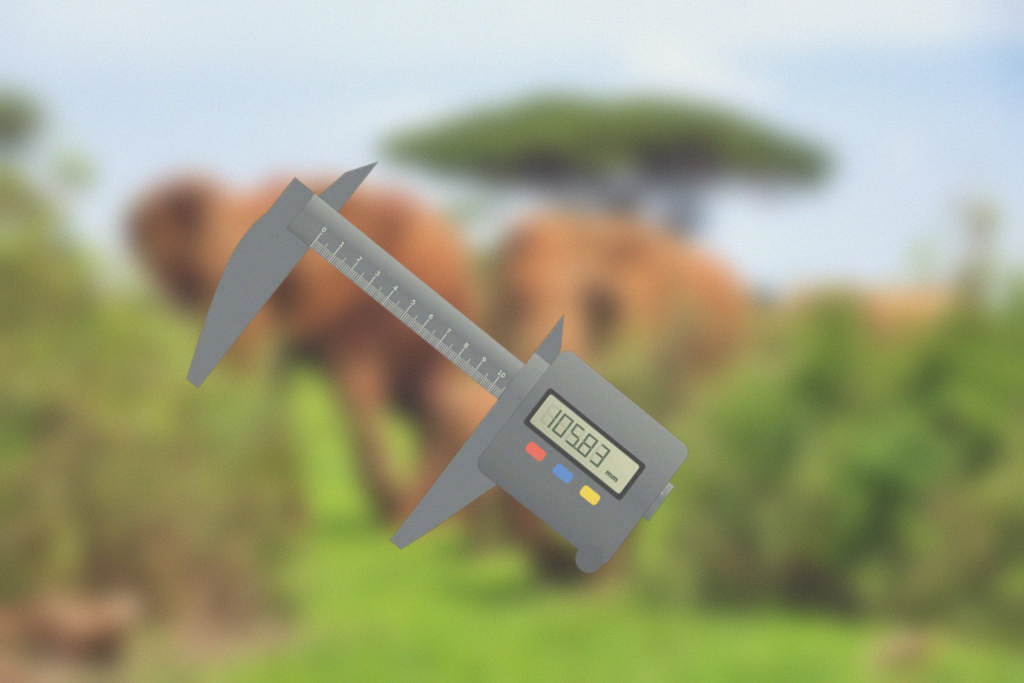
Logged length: 105.83 mm
